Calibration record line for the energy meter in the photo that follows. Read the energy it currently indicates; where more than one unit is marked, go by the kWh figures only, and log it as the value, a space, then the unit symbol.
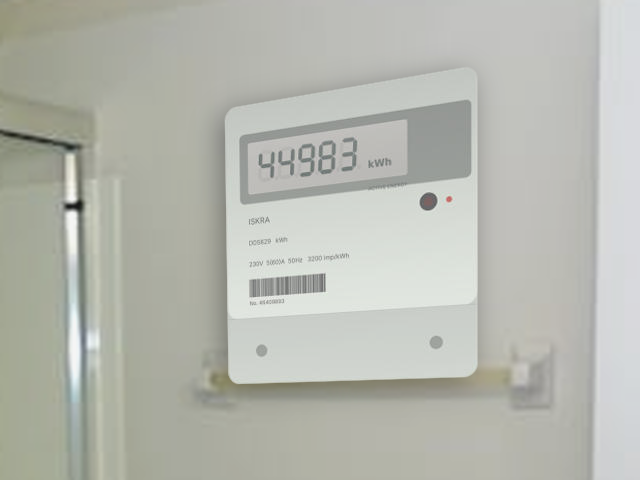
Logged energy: 44983 kWh
